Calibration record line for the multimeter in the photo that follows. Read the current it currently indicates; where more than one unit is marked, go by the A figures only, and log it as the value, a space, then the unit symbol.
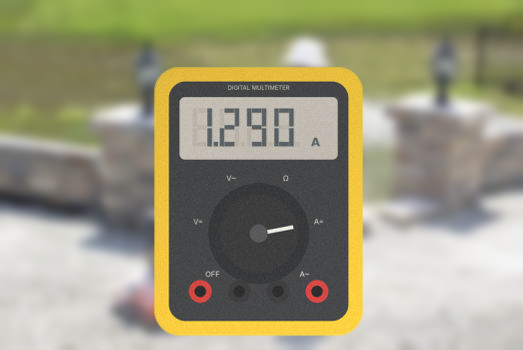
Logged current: 1.290 A
